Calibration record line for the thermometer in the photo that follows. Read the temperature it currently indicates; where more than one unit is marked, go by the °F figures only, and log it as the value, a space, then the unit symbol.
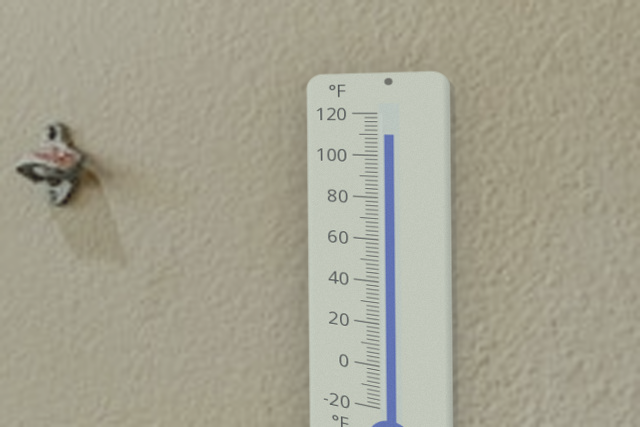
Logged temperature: 110 °F
